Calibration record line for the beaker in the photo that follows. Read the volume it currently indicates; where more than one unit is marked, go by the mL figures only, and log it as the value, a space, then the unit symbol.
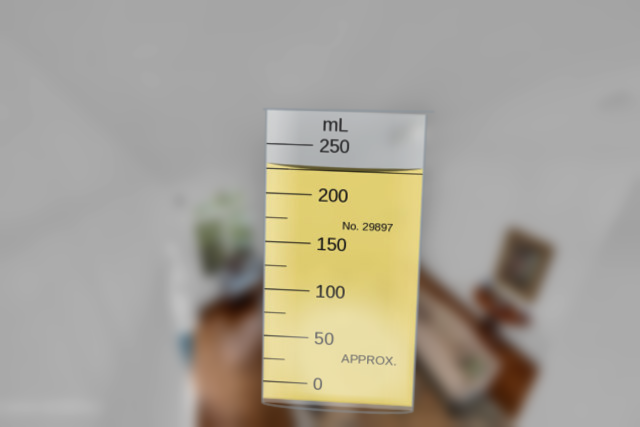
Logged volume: 225 mL
